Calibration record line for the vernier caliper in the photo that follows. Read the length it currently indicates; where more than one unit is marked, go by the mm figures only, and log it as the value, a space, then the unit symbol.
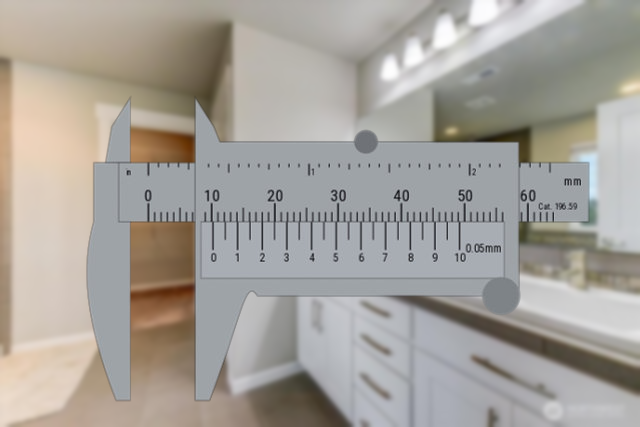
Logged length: 10.2 mm
